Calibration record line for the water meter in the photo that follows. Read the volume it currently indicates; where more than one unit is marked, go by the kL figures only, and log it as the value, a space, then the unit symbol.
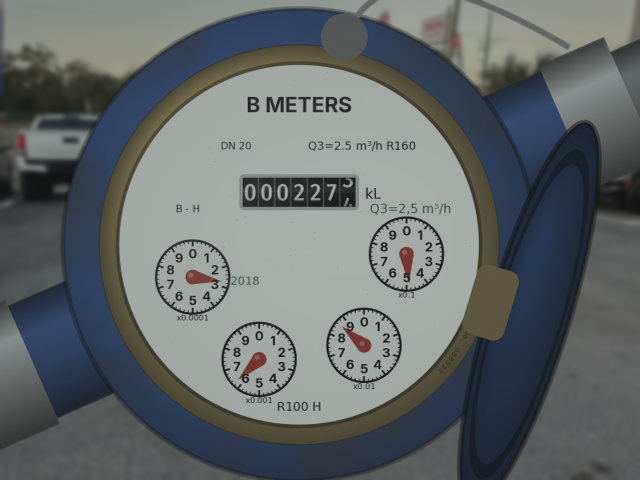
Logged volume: 2273.4862 kL
